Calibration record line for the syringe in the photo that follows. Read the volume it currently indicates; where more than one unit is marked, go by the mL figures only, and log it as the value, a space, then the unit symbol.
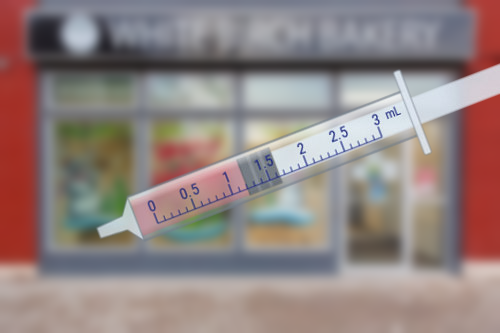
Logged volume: 1.2 mL
